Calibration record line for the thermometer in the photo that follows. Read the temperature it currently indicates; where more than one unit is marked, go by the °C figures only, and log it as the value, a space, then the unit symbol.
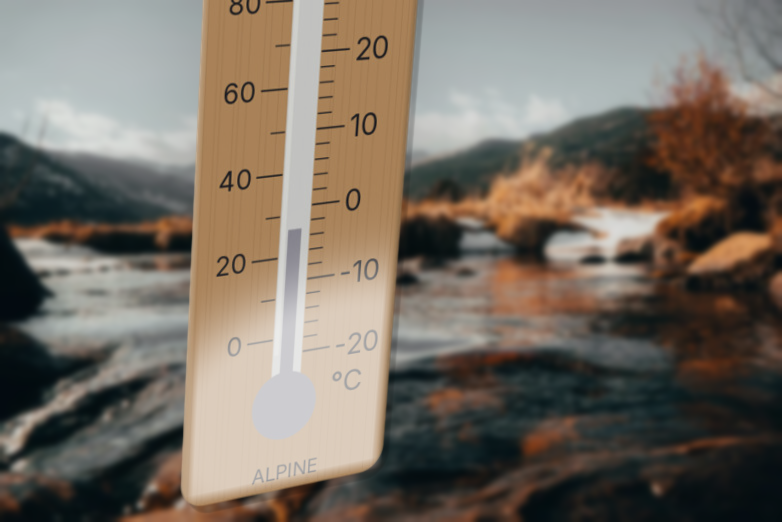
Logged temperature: -3 °C
